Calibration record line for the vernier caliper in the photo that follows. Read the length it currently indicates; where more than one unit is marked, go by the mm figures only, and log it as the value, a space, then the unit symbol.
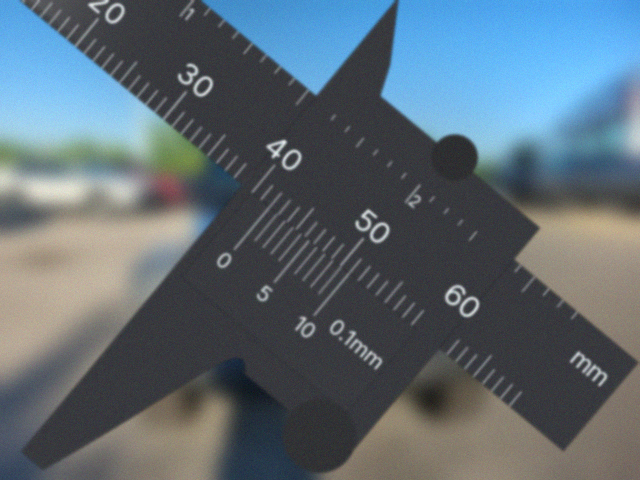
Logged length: 42.0 mm
